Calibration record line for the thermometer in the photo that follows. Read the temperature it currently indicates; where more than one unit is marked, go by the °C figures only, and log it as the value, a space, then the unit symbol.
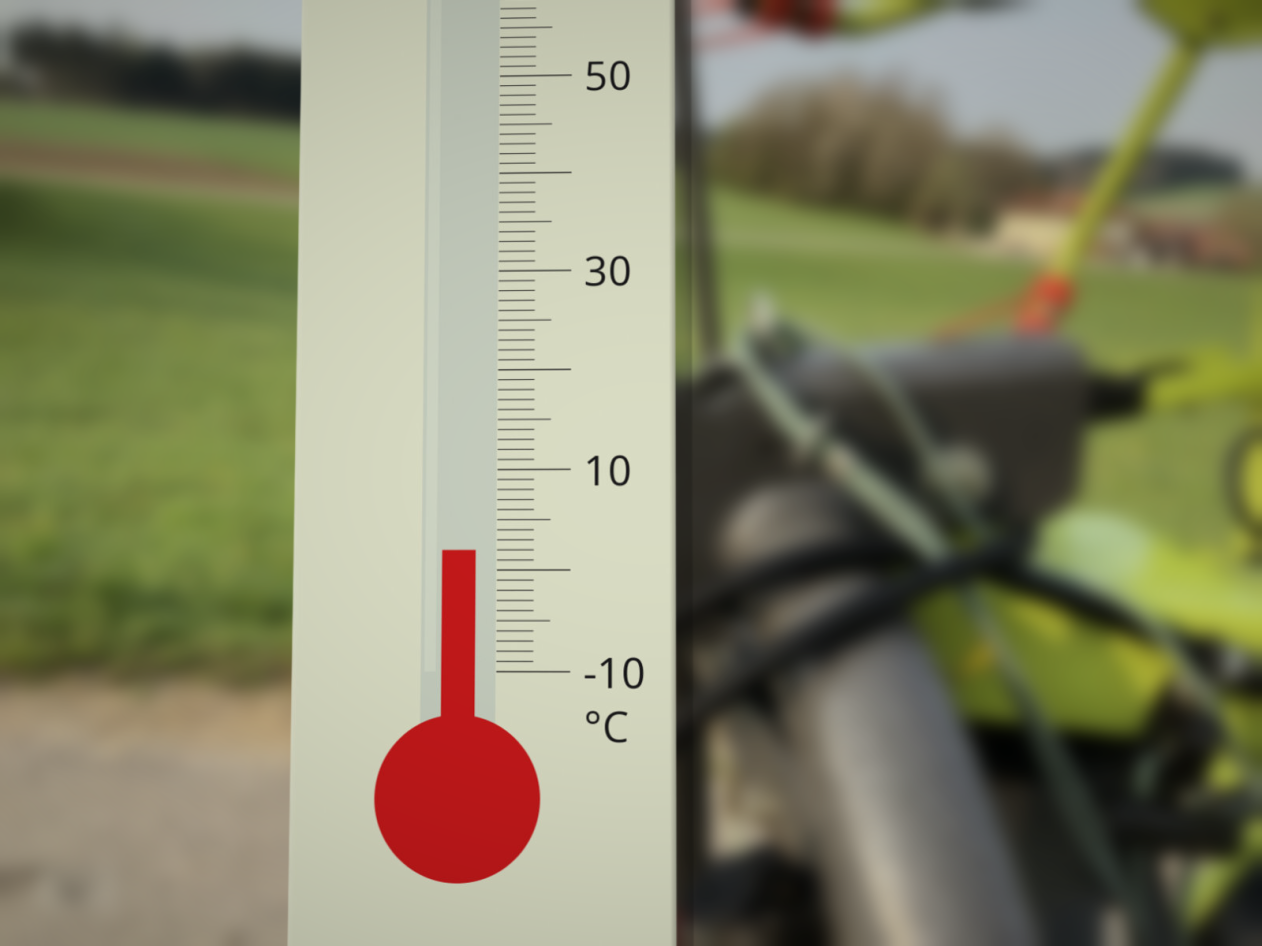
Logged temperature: 2 °C
